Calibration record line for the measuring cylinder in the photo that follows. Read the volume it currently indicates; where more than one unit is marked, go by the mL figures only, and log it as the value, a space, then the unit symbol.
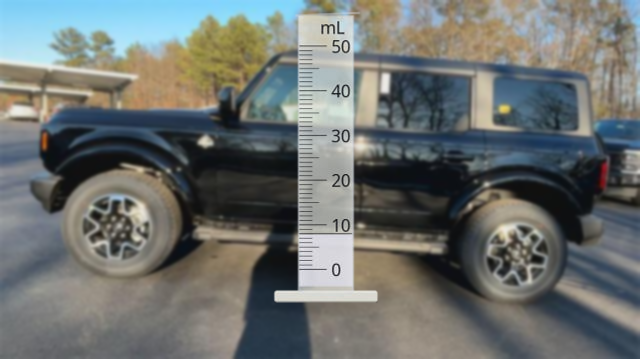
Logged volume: 8 mL
